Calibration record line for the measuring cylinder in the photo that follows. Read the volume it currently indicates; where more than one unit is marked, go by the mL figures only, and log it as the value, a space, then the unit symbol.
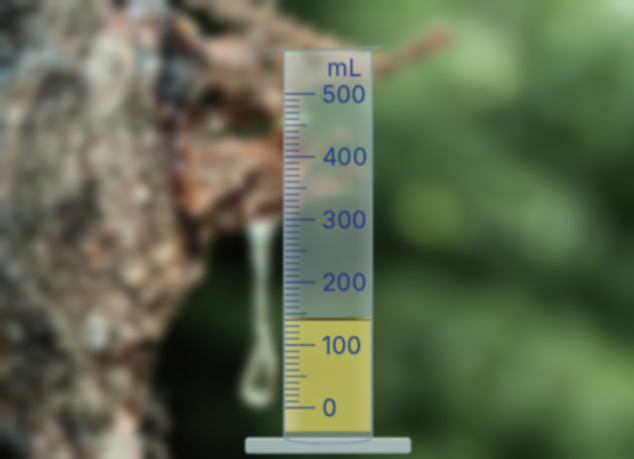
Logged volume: 140 mL
